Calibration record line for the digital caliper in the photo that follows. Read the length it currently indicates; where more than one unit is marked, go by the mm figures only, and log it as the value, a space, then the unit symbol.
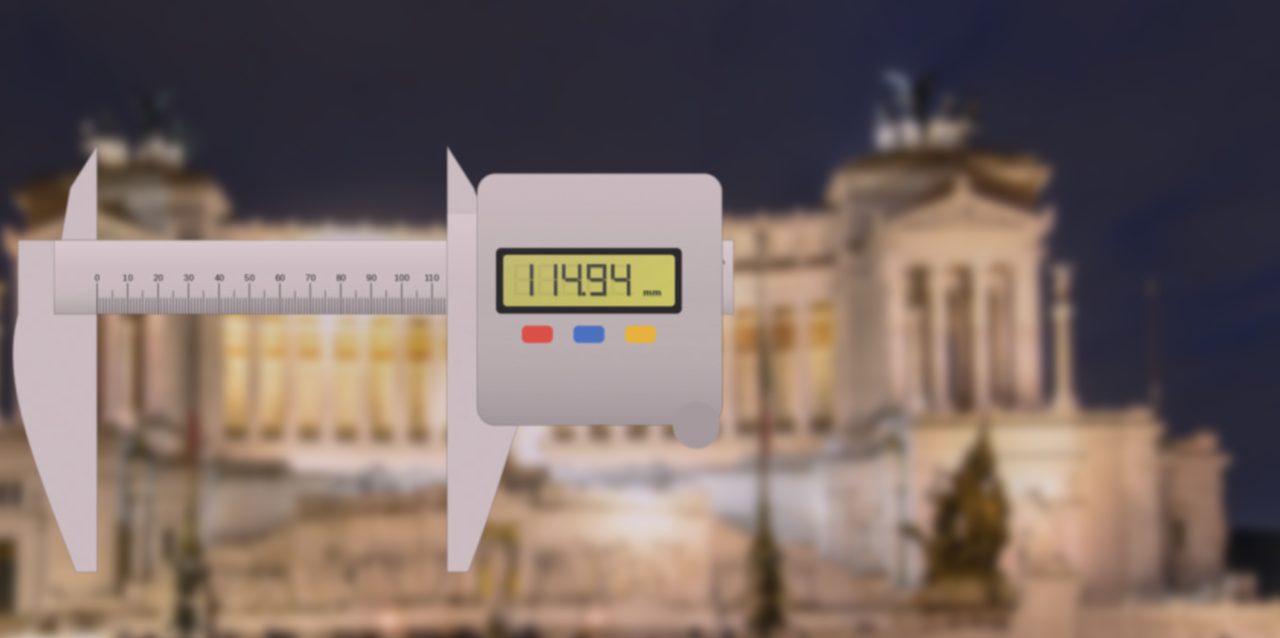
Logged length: 114.94 mm
